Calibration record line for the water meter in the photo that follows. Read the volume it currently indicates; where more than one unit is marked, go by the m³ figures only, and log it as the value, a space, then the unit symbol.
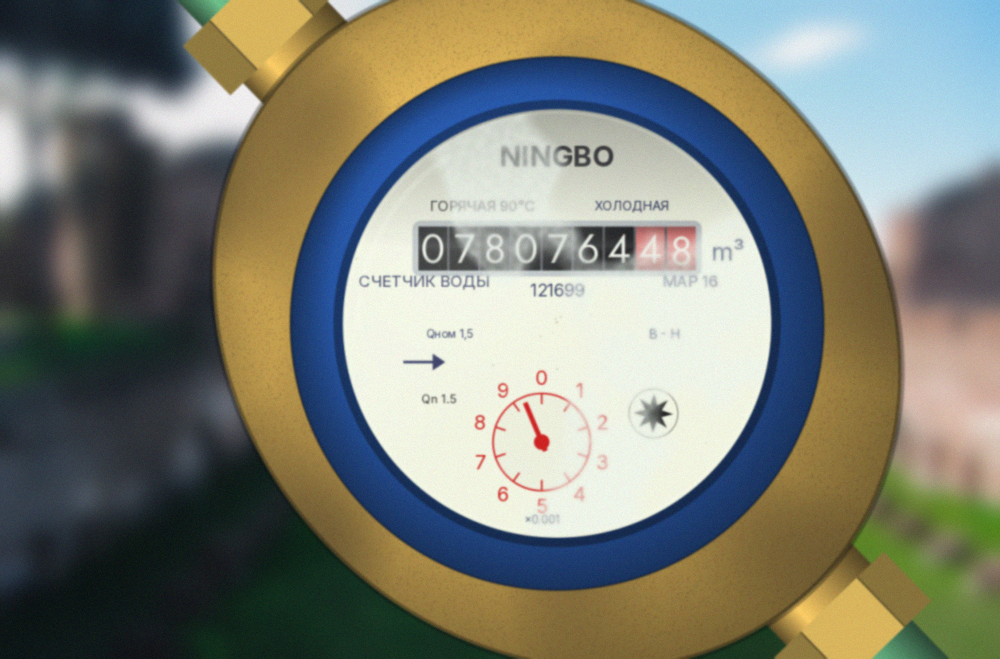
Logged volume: 780764.479 m³
